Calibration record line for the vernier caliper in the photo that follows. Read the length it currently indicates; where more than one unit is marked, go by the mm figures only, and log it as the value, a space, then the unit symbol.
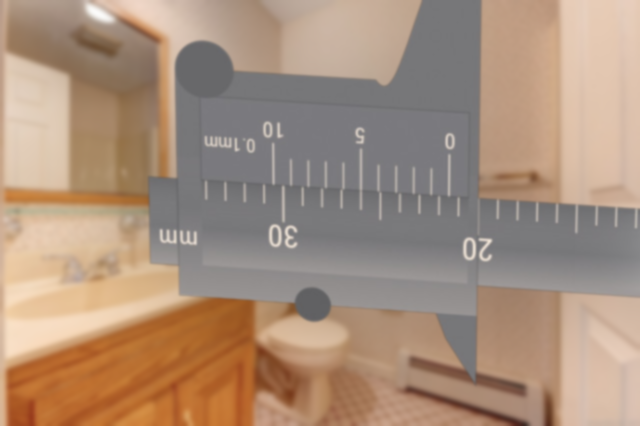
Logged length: 21.5 mm
